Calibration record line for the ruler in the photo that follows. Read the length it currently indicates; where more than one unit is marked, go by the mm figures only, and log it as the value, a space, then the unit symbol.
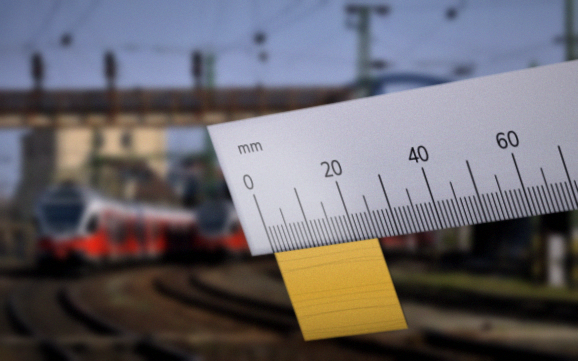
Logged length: 25 mm
